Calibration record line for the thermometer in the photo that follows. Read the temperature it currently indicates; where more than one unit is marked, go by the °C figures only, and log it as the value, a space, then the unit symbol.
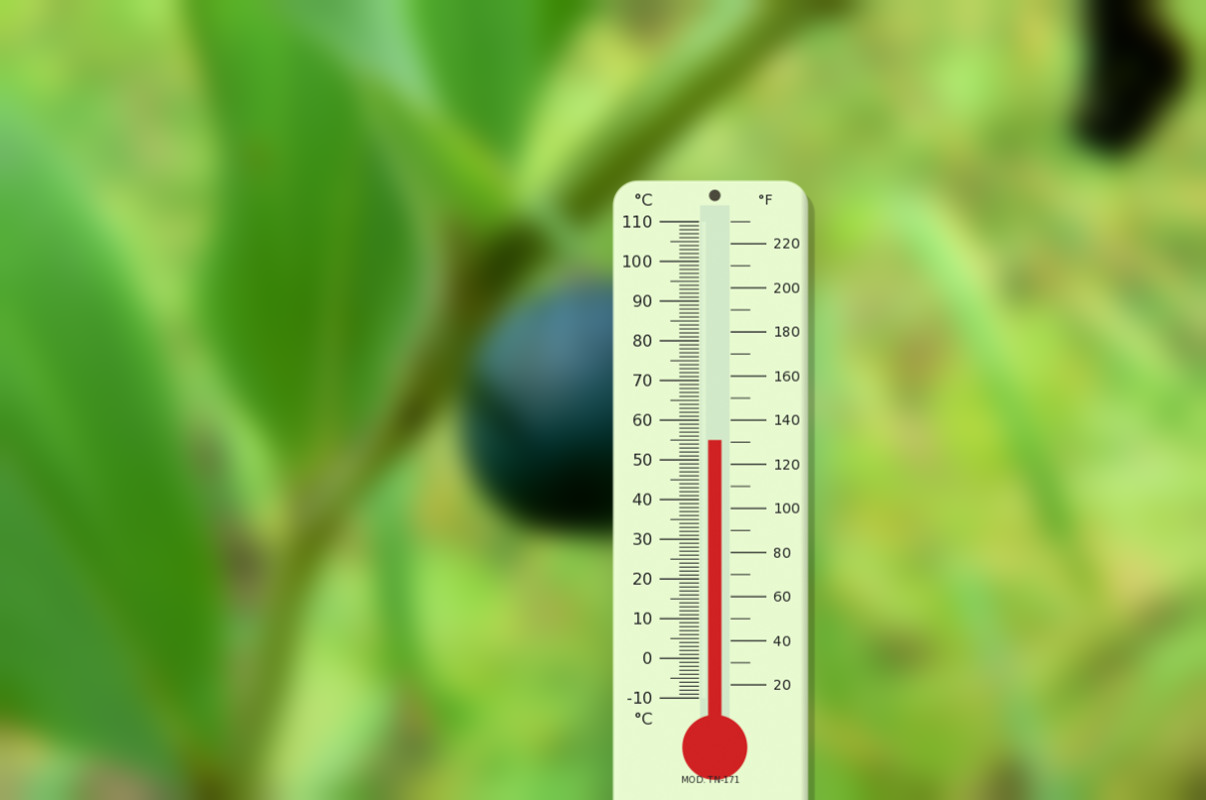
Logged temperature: 55 °C
